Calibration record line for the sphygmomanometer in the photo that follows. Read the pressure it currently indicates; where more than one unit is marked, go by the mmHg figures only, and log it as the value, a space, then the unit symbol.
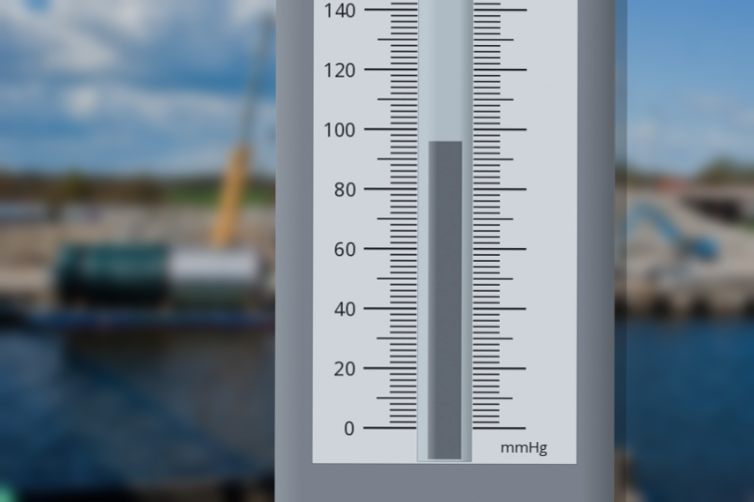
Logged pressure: 96 mmHg
